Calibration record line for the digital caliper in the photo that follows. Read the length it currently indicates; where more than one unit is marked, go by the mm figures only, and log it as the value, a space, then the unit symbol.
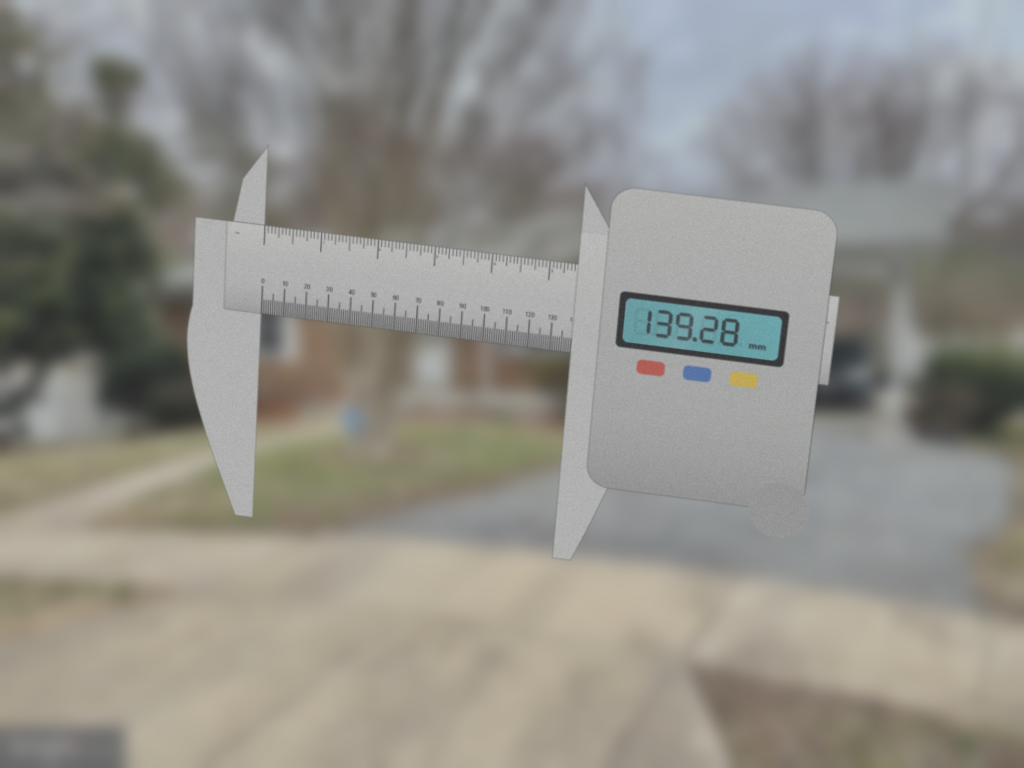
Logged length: 139.28 mm
